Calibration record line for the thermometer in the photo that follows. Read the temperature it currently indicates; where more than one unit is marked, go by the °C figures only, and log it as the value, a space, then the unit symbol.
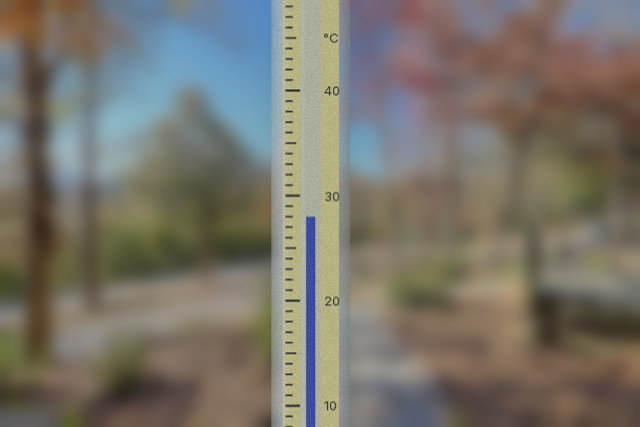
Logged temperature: 28 °C
